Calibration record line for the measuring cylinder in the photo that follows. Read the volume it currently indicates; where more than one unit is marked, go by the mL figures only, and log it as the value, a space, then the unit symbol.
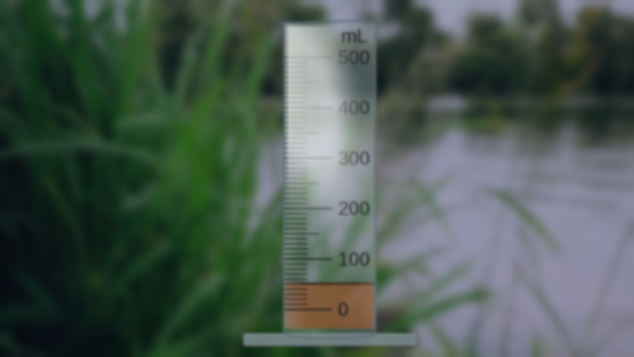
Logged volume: 50 mL
